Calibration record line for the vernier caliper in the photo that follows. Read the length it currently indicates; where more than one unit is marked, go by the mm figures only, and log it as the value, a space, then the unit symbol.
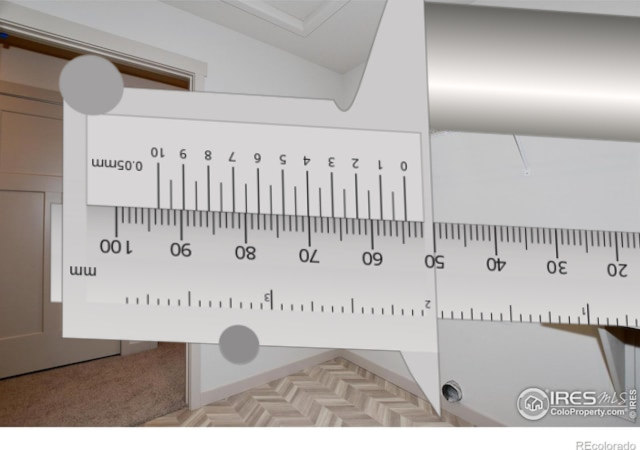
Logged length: 54.5 mm
